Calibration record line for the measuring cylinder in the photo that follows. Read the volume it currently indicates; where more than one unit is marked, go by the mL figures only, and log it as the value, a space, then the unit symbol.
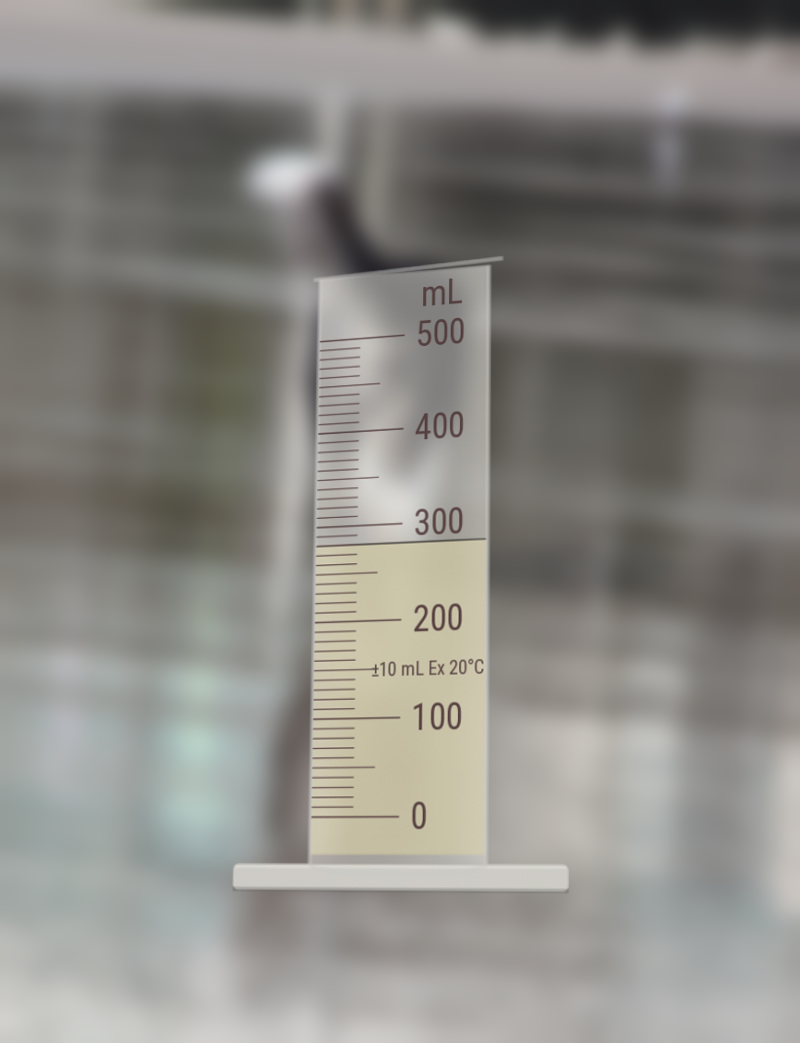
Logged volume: 280 mL
